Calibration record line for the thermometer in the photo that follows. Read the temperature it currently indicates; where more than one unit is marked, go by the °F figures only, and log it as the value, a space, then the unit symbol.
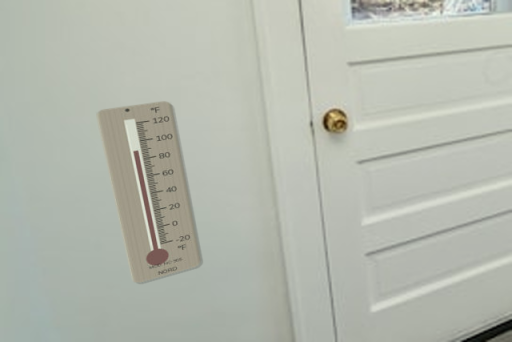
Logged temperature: 90 °F
